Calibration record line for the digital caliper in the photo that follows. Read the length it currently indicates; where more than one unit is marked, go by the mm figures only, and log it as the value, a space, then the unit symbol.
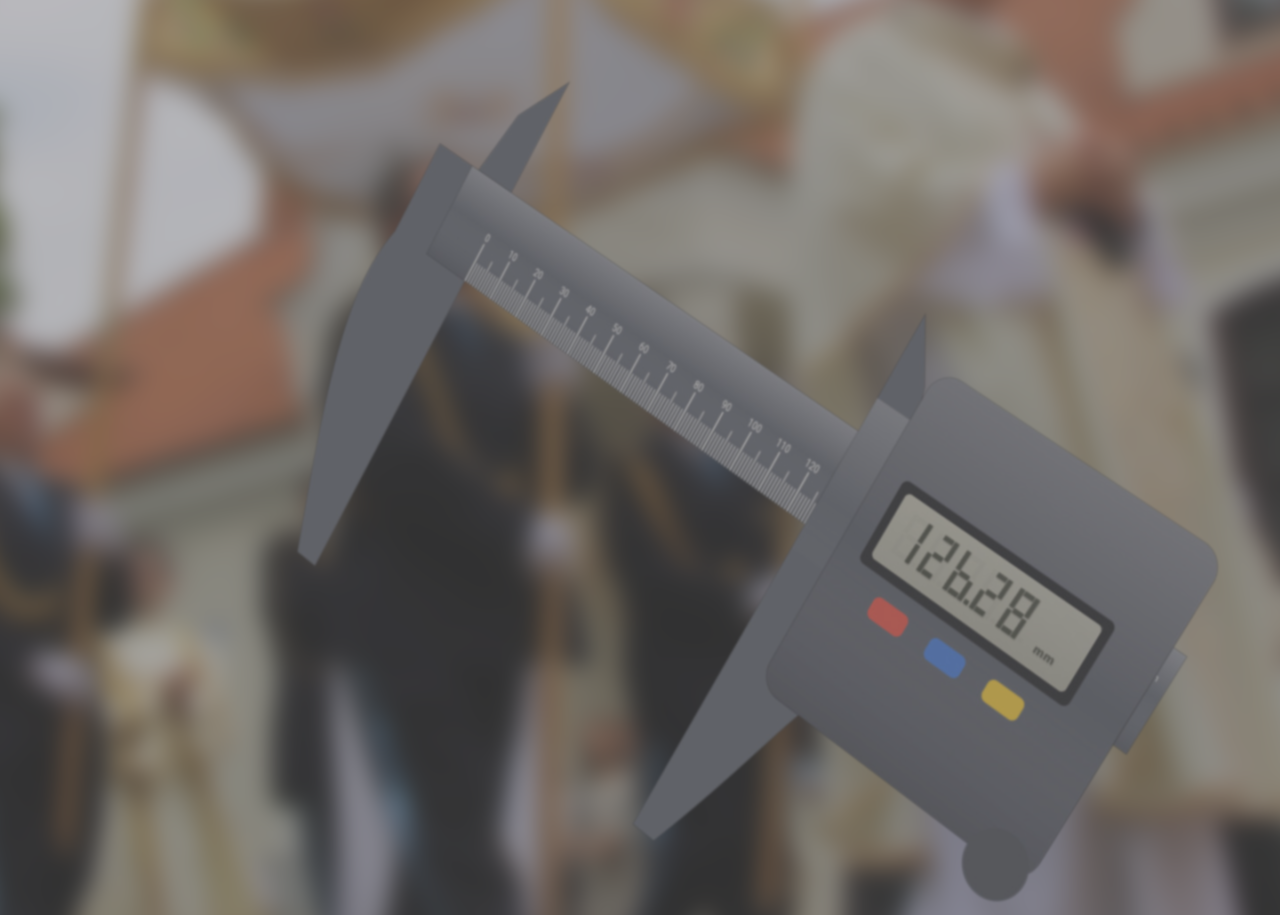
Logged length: 126.28 mm
